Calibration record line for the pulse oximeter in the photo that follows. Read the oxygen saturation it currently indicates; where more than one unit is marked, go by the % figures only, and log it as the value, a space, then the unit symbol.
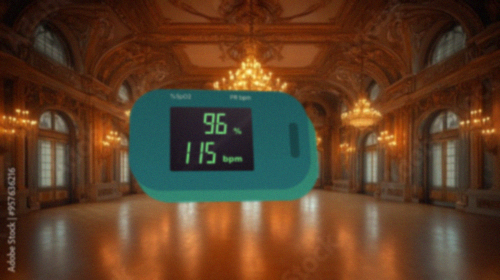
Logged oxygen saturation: 96 %
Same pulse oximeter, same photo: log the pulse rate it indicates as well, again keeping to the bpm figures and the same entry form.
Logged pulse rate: 115 bpm
